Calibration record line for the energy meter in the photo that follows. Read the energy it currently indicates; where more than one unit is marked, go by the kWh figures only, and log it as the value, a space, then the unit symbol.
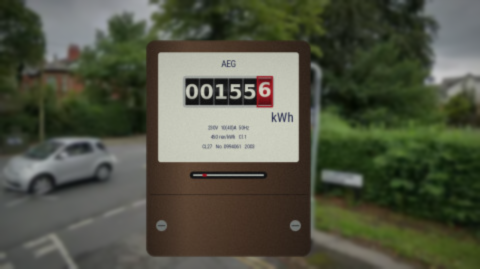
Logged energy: 155.6 kWh
